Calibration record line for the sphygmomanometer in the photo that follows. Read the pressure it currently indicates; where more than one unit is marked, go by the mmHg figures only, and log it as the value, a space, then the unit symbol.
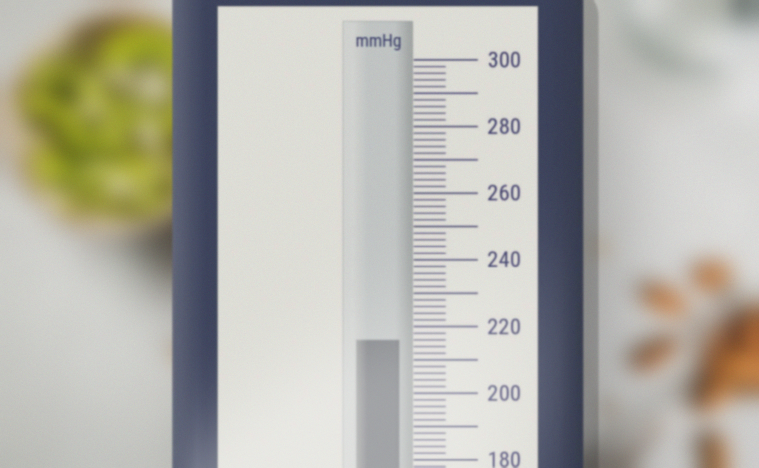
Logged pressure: 216 mmHg
